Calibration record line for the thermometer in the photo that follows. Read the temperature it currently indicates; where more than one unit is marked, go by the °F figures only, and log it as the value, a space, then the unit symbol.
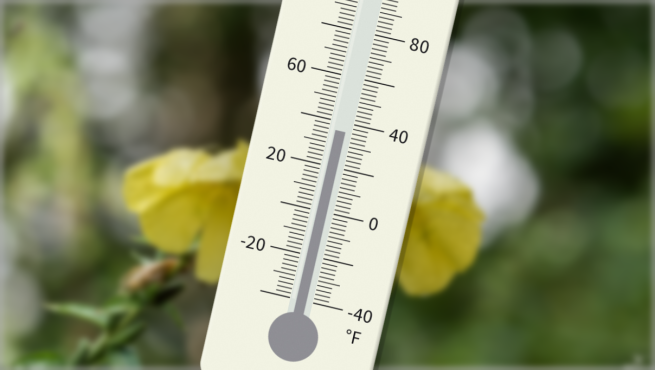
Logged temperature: 36 °F
